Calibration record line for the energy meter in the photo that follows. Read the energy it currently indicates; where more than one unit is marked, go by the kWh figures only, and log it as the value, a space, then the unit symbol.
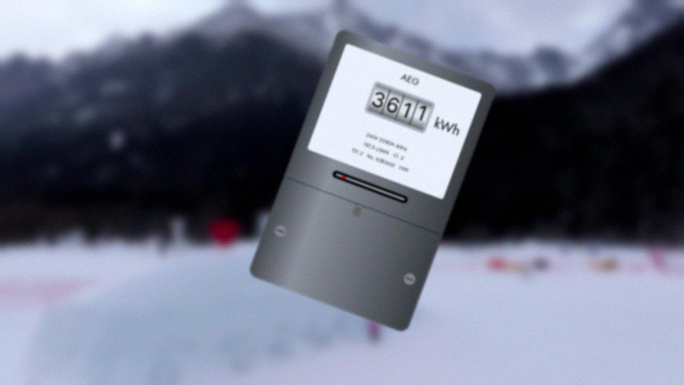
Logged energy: 3611 kWh
